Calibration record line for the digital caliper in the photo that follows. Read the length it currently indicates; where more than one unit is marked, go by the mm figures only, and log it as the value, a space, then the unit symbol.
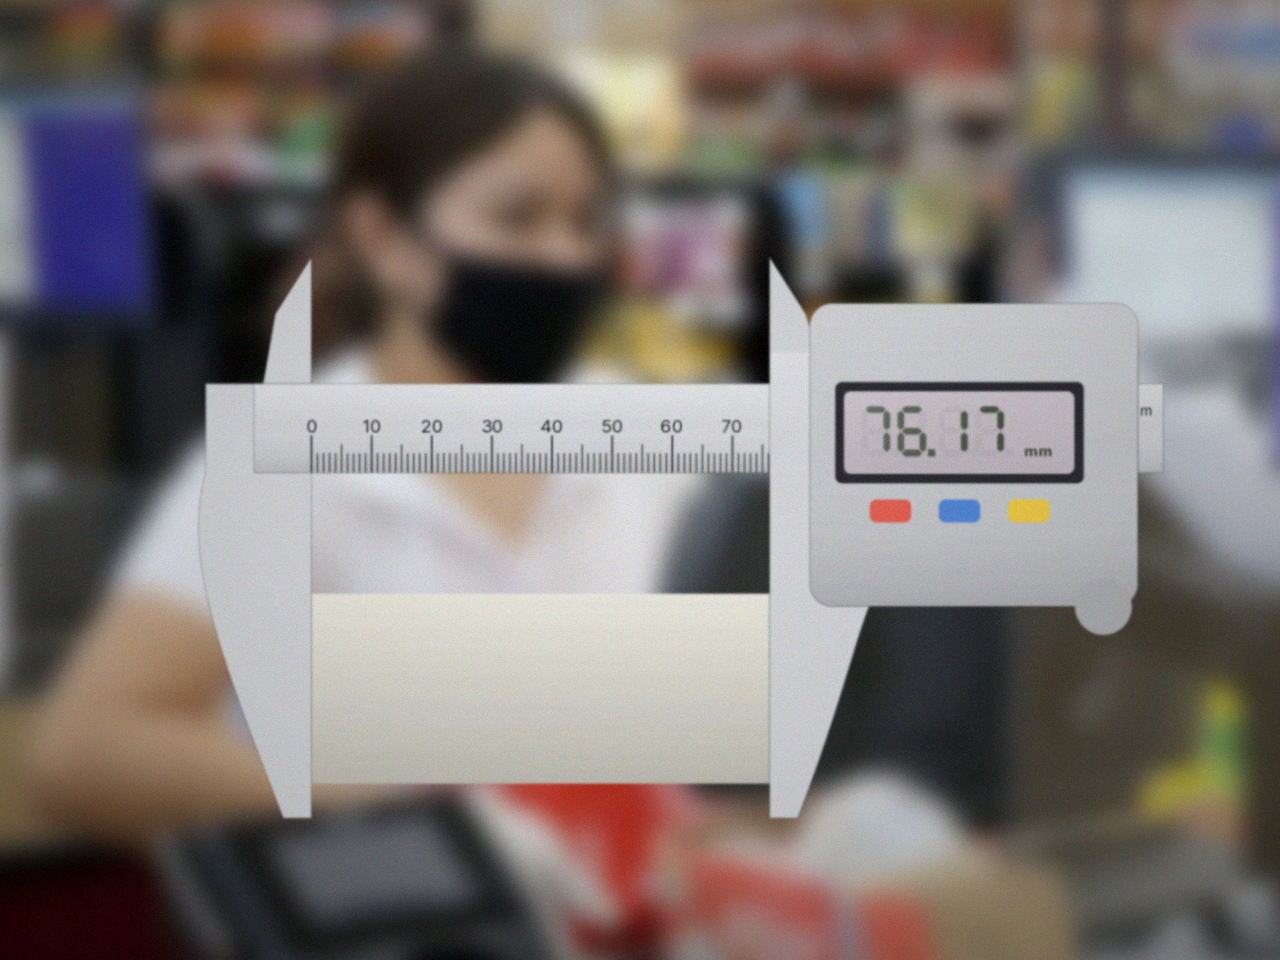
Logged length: 76.17 mm
